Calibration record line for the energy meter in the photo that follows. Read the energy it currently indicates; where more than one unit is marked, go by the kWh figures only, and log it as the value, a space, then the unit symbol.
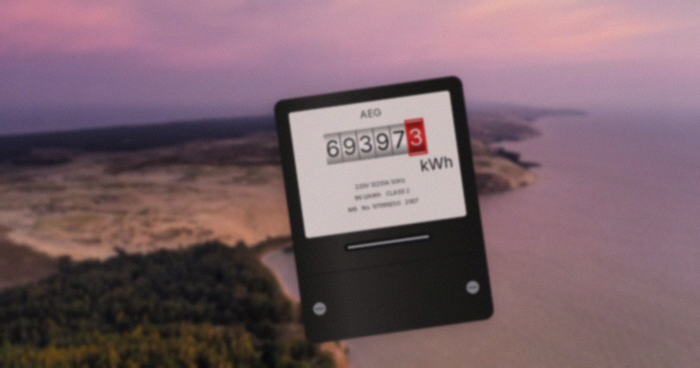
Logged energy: 69397.3 kWh
